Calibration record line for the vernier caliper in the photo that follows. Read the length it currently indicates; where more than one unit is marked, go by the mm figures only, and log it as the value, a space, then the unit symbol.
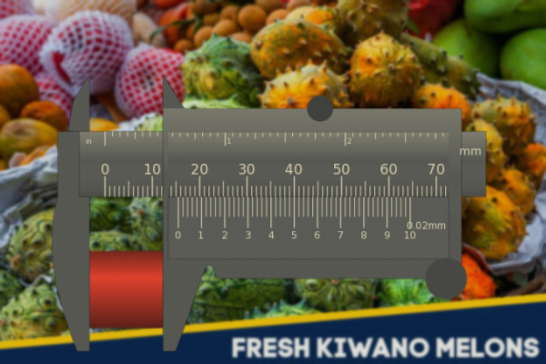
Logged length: 15.5 mm
